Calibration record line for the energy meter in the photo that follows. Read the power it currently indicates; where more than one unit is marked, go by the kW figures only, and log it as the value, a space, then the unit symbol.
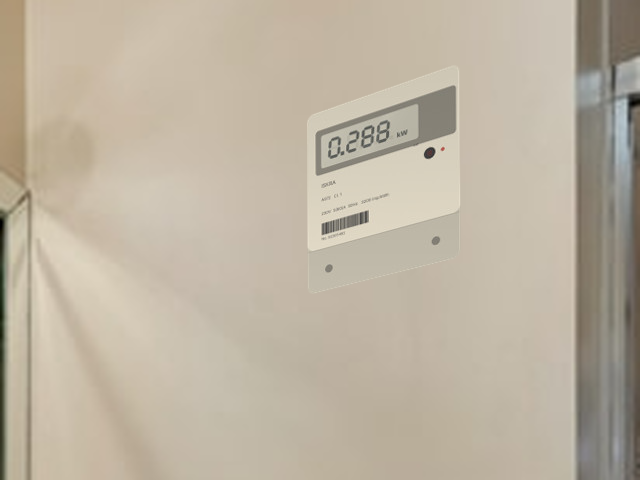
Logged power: 0.288 kW
